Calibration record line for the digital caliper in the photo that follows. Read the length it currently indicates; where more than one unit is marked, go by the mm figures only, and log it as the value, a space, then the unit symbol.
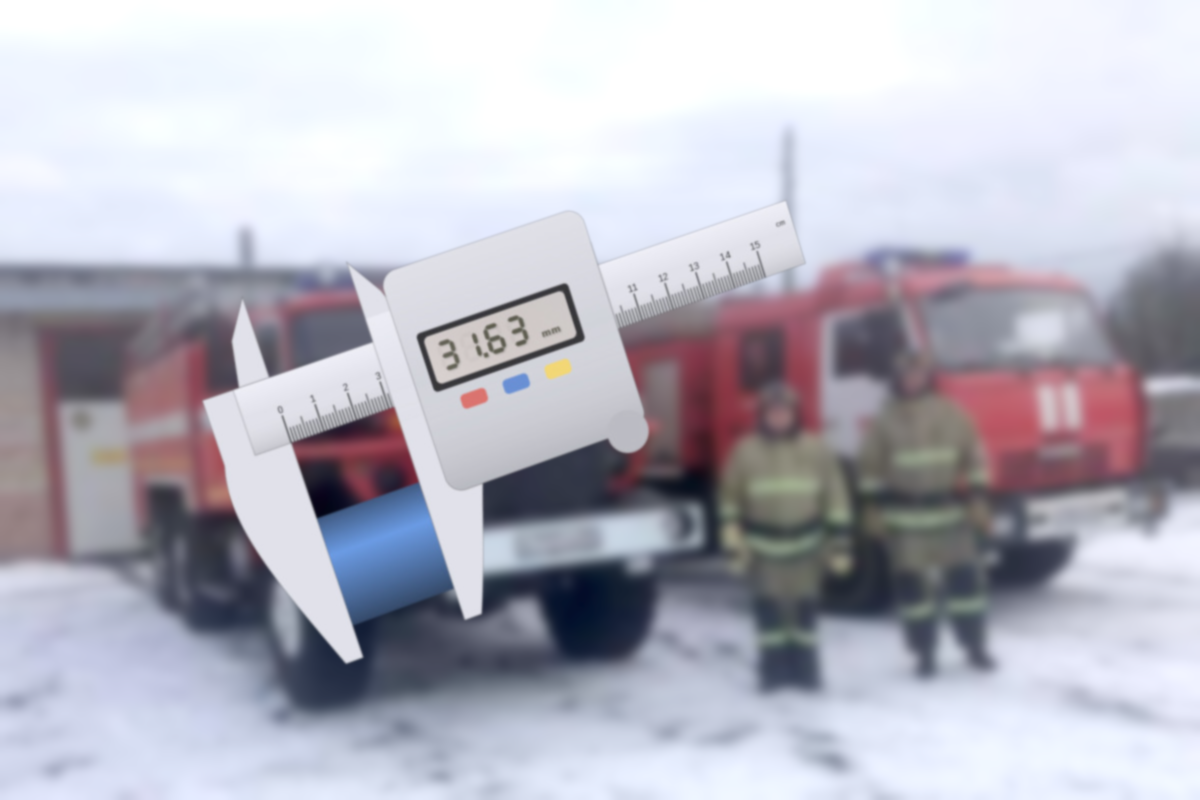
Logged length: 31.63 mm
